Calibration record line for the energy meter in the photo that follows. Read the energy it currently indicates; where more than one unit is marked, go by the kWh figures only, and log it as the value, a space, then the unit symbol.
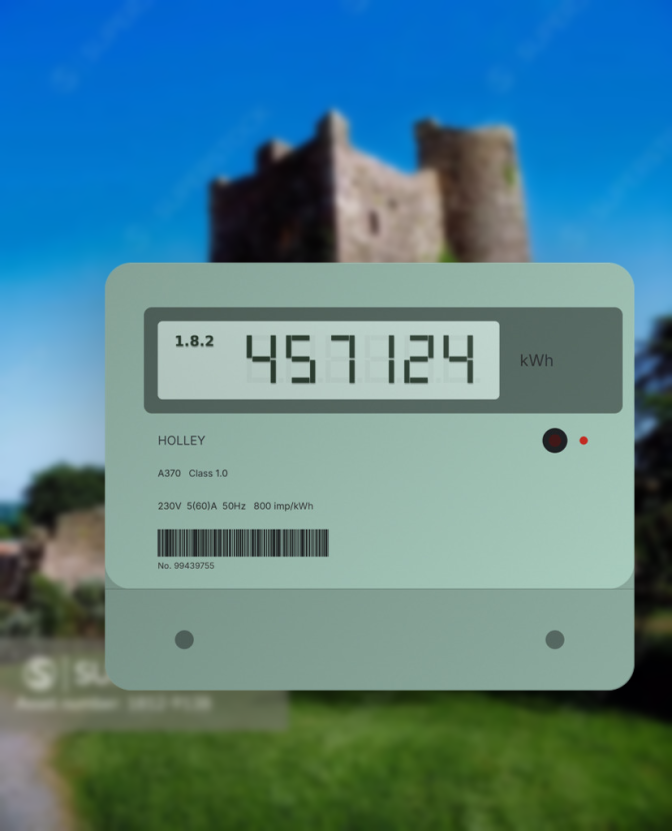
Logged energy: 457124 kWh
